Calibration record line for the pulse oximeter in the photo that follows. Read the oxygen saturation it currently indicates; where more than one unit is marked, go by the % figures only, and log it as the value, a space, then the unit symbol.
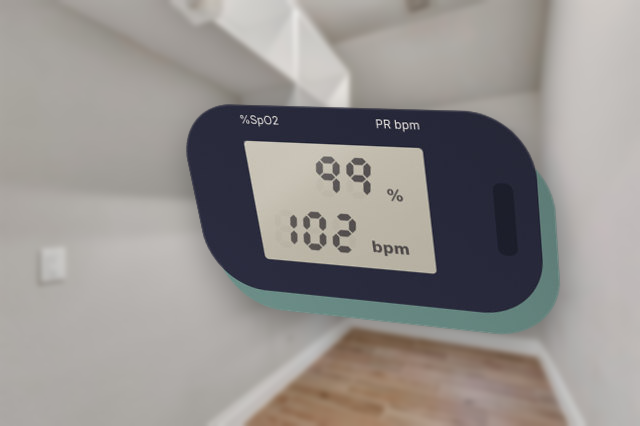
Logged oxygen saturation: 99 %
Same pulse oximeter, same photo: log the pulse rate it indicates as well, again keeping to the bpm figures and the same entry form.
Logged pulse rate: 102 bpm
